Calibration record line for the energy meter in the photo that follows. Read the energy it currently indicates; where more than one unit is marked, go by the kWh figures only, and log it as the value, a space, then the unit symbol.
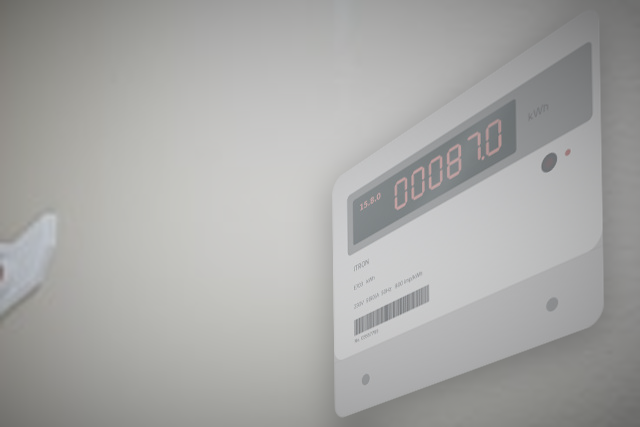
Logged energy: 87.0 kWh
